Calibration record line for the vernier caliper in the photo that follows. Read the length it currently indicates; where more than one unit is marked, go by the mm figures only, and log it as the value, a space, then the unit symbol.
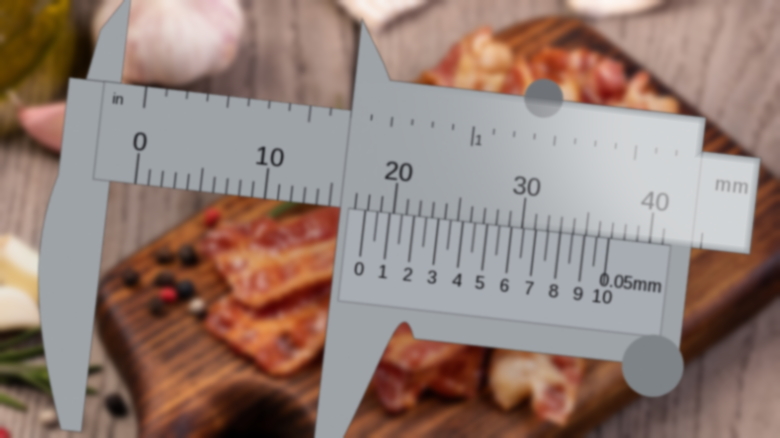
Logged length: 17.8 mm
